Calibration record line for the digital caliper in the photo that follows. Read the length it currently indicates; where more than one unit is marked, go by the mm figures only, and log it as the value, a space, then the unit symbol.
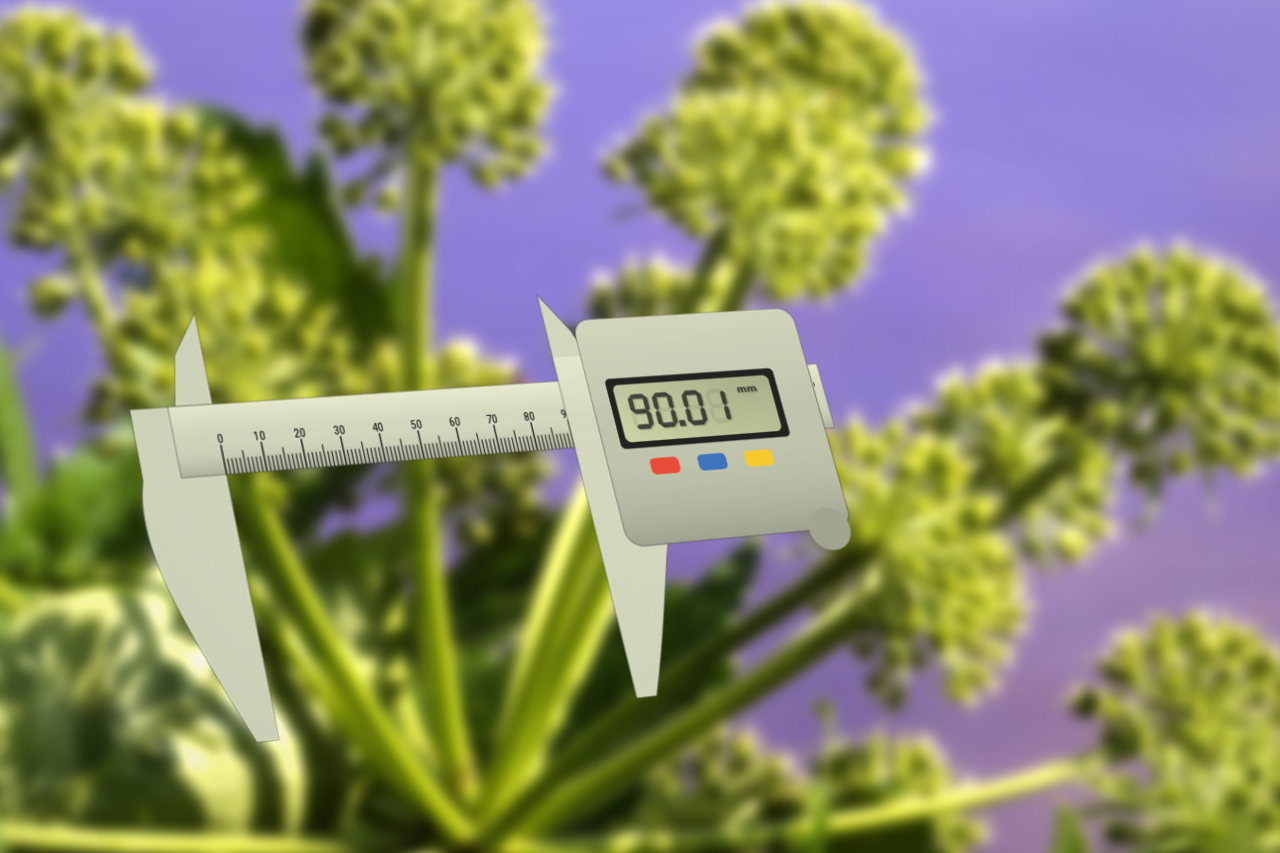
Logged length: 90.01 mm
